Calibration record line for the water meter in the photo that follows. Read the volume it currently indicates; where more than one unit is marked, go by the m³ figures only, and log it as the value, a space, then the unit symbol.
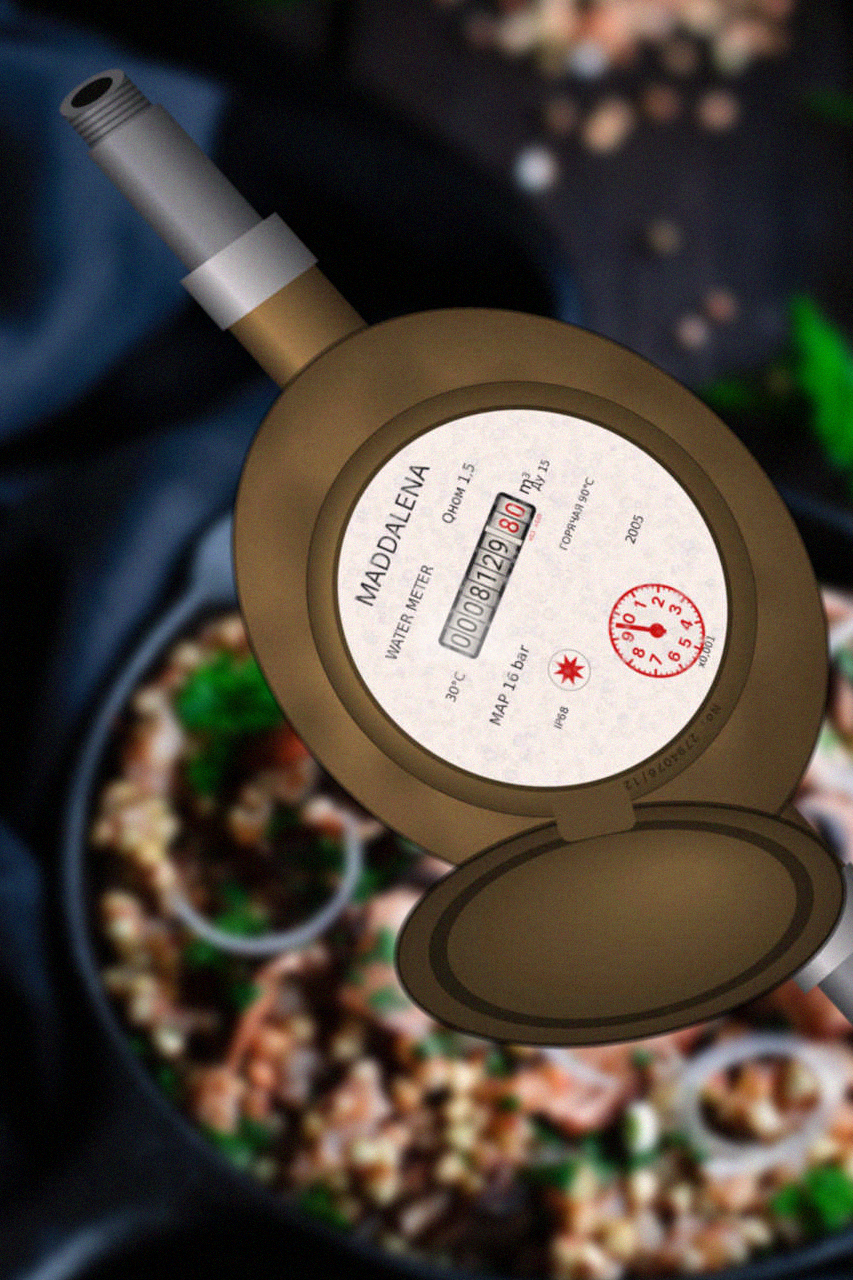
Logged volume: 8129.799 m³
